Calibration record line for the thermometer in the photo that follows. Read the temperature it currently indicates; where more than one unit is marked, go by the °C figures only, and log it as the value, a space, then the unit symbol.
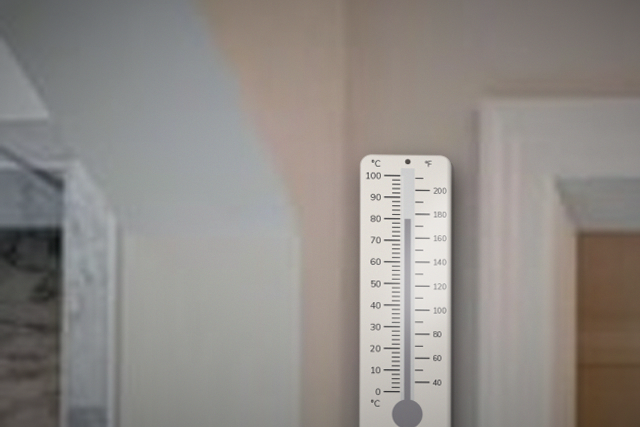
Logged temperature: 80 °C
